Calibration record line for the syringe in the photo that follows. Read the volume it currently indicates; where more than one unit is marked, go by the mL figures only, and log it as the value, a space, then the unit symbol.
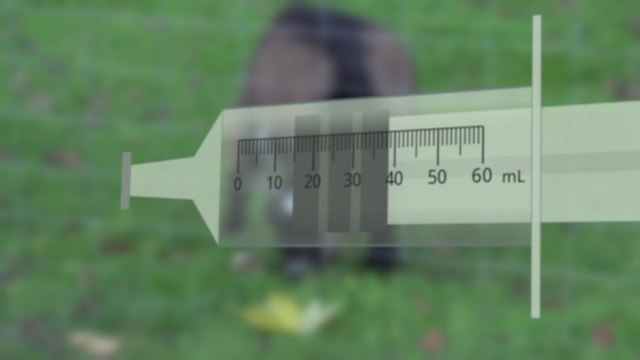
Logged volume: 15 mL
